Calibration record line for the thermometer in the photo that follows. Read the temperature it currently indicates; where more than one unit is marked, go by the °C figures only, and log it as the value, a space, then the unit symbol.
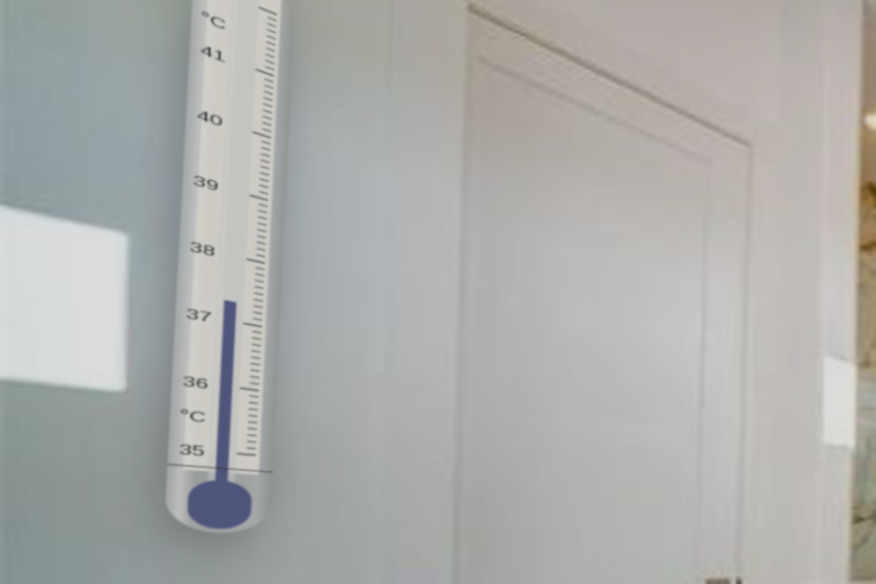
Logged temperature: 37.3 °C
